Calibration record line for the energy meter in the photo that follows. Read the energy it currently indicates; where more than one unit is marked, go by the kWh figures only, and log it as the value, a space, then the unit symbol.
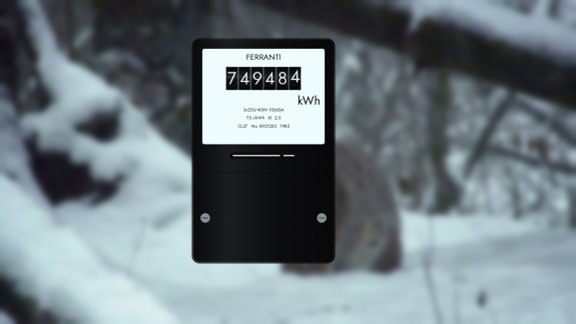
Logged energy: 749484 kWh
